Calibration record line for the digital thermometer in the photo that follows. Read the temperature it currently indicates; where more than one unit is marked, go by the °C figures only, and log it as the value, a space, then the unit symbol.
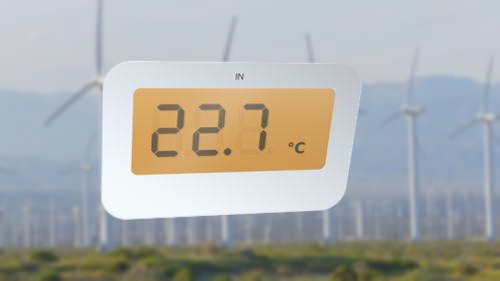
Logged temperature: 22.7 °C
